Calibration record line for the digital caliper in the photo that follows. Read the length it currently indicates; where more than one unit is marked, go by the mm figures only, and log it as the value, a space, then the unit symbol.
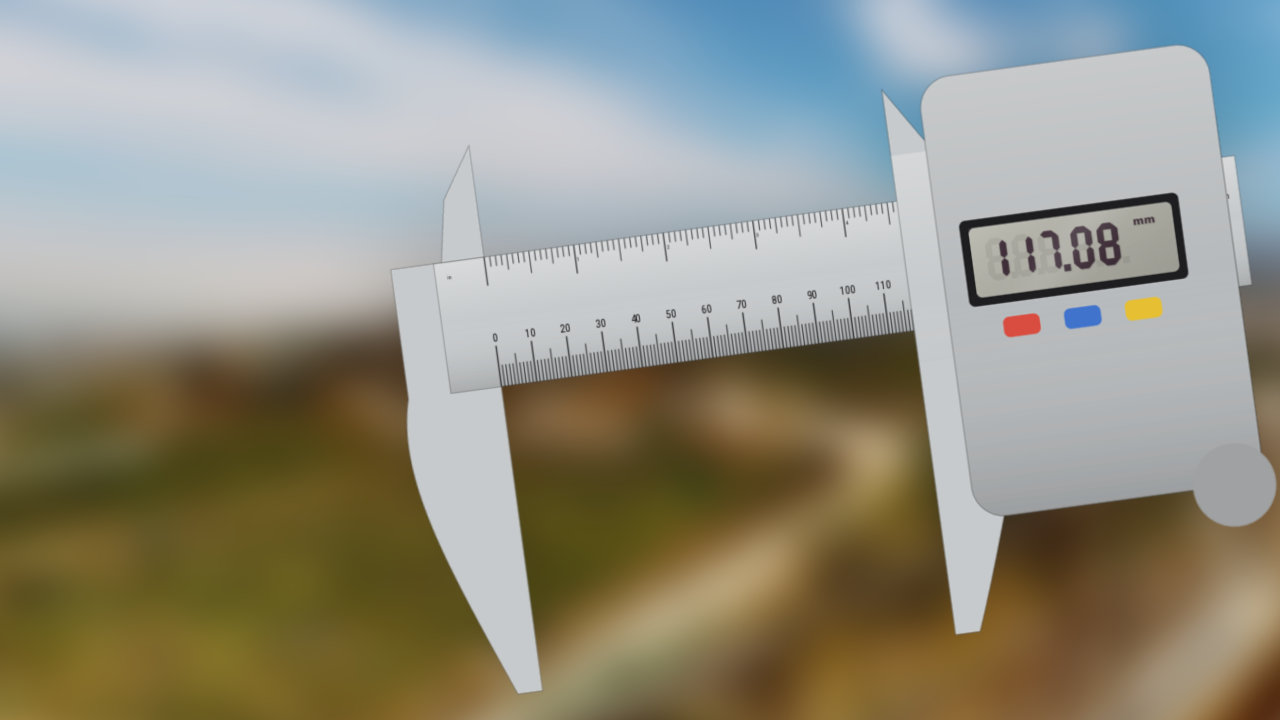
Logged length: 117.08 mm
